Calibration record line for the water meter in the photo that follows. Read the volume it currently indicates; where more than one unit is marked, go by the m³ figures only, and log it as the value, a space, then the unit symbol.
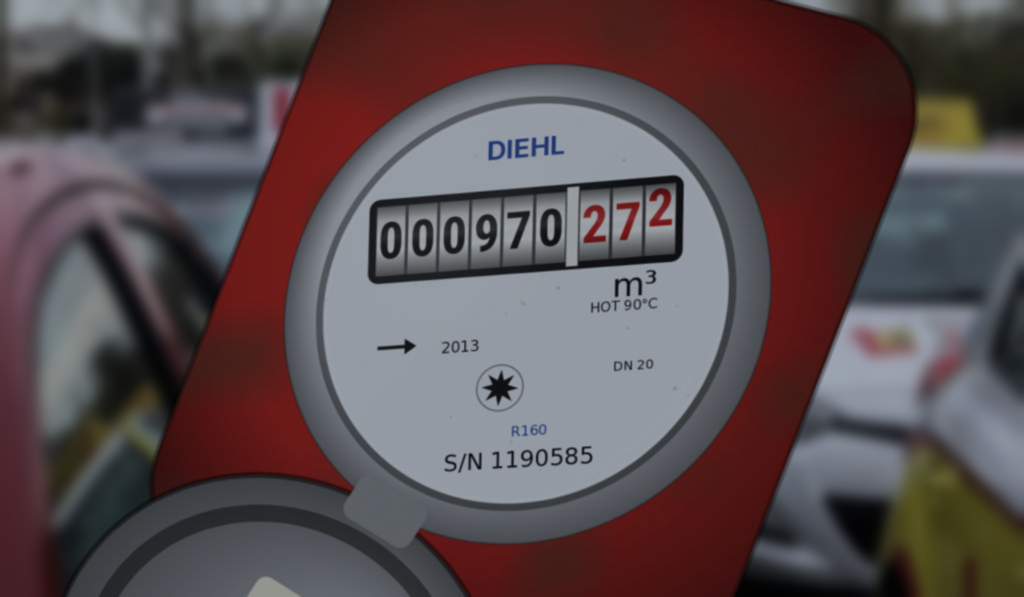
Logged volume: 970.272 m³
